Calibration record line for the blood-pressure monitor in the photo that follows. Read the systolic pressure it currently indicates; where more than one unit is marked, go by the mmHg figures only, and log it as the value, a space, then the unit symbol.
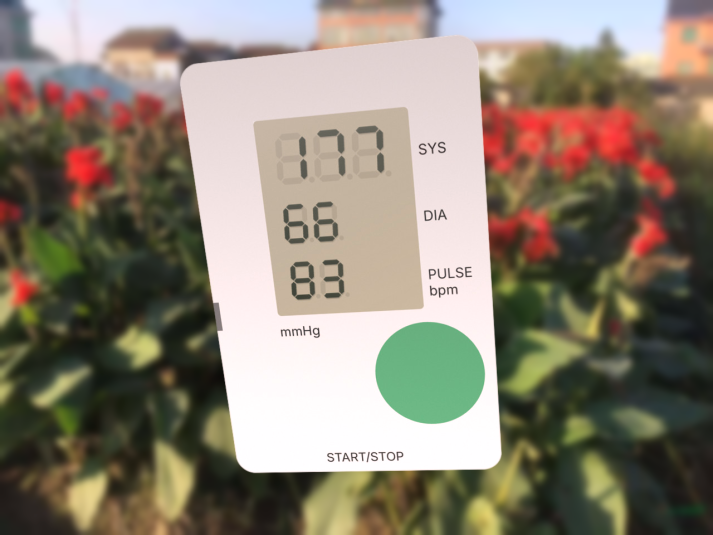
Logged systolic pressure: 177 mmHg
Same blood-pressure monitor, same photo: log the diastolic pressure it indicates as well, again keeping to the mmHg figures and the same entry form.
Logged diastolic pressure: 66 mmHg
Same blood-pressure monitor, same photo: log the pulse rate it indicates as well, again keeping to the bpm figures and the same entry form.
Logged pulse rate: 83 bpm
